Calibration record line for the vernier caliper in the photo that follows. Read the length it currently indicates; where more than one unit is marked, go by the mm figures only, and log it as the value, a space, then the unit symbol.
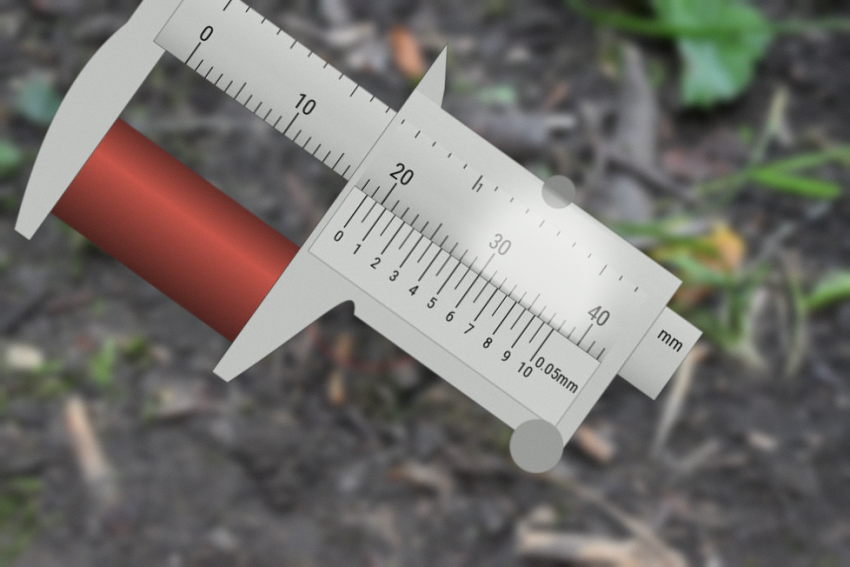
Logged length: 18.6 mm
